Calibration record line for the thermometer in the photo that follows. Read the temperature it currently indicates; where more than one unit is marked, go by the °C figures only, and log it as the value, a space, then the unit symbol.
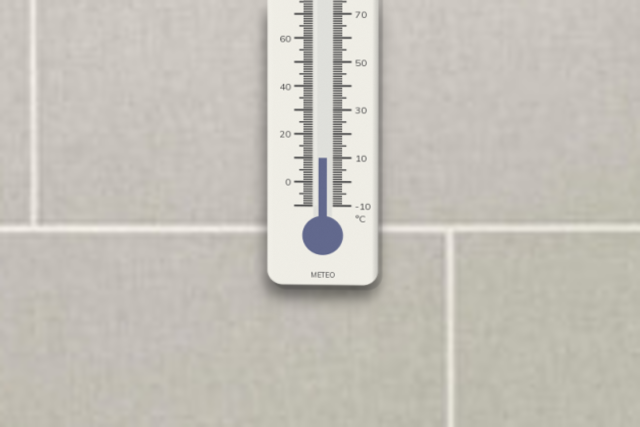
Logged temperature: 10 °C
